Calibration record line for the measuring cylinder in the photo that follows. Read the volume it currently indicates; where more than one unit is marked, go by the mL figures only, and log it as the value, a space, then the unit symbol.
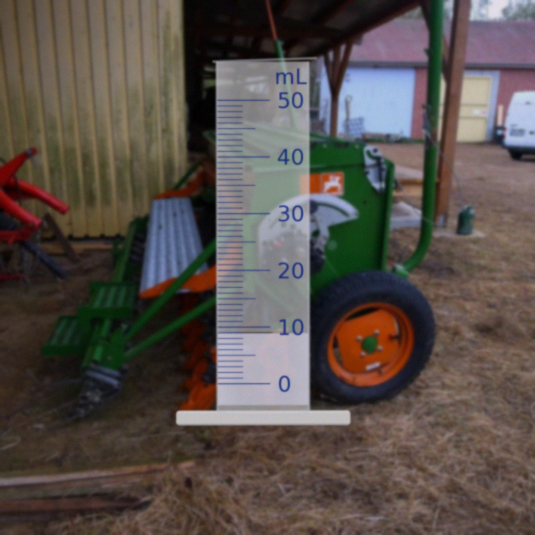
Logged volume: 9 mL
